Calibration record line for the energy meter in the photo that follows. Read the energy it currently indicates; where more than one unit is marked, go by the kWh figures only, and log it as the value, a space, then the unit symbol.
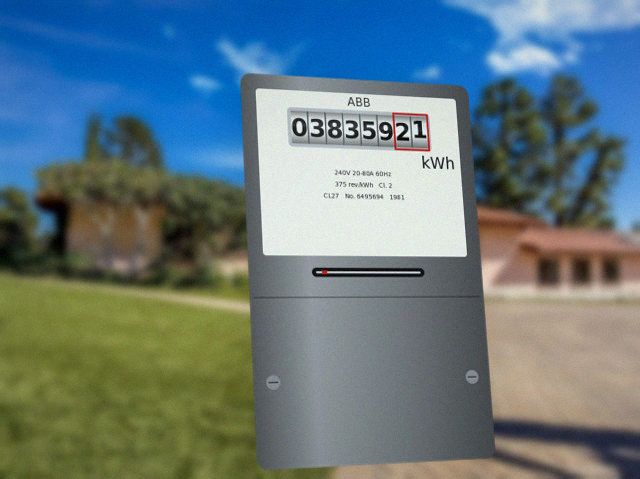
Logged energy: 38359.21 kWh
